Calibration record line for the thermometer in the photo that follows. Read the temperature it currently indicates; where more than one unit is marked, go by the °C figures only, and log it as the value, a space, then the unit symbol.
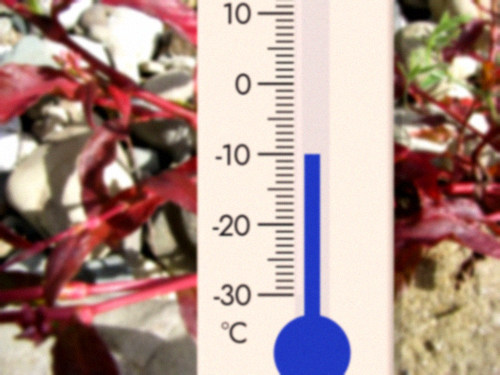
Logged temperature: -10 °C
